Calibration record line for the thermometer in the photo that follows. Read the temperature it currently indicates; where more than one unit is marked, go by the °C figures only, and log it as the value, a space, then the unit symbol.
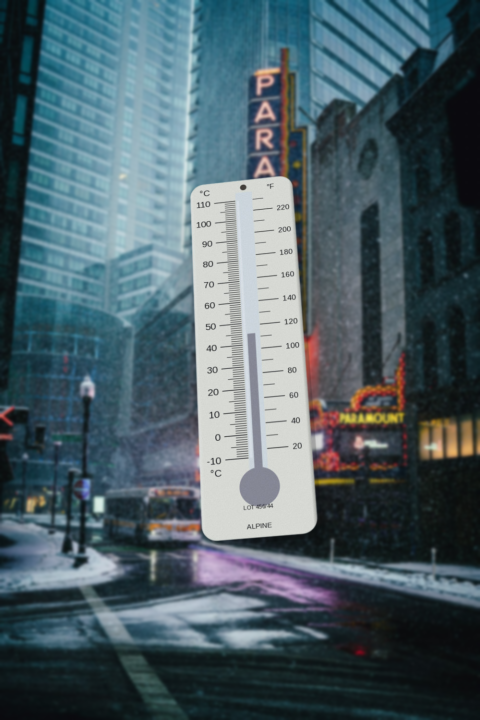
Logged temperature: 45 °C
